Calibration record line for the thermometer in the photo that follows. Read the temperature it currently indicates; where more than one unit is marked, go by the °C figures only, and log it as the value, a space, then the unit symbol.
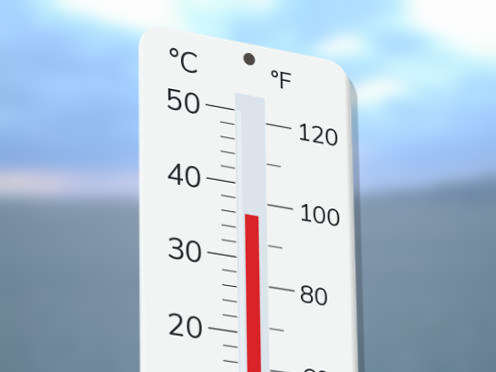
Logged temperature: 36 °C
